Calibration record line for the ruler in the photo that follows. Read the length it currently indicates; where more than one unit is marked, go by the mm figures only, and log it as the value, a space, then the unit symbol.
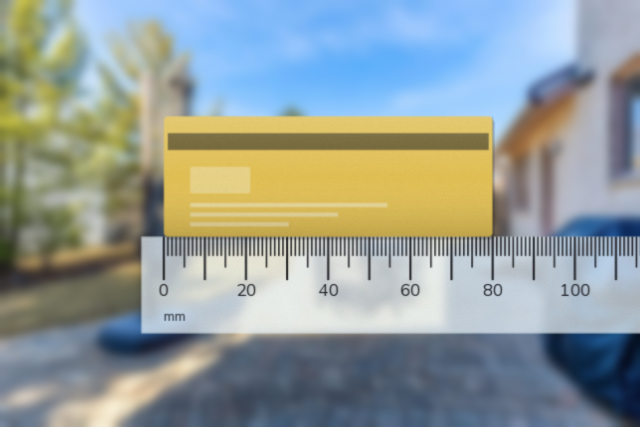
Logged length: 80 mm
